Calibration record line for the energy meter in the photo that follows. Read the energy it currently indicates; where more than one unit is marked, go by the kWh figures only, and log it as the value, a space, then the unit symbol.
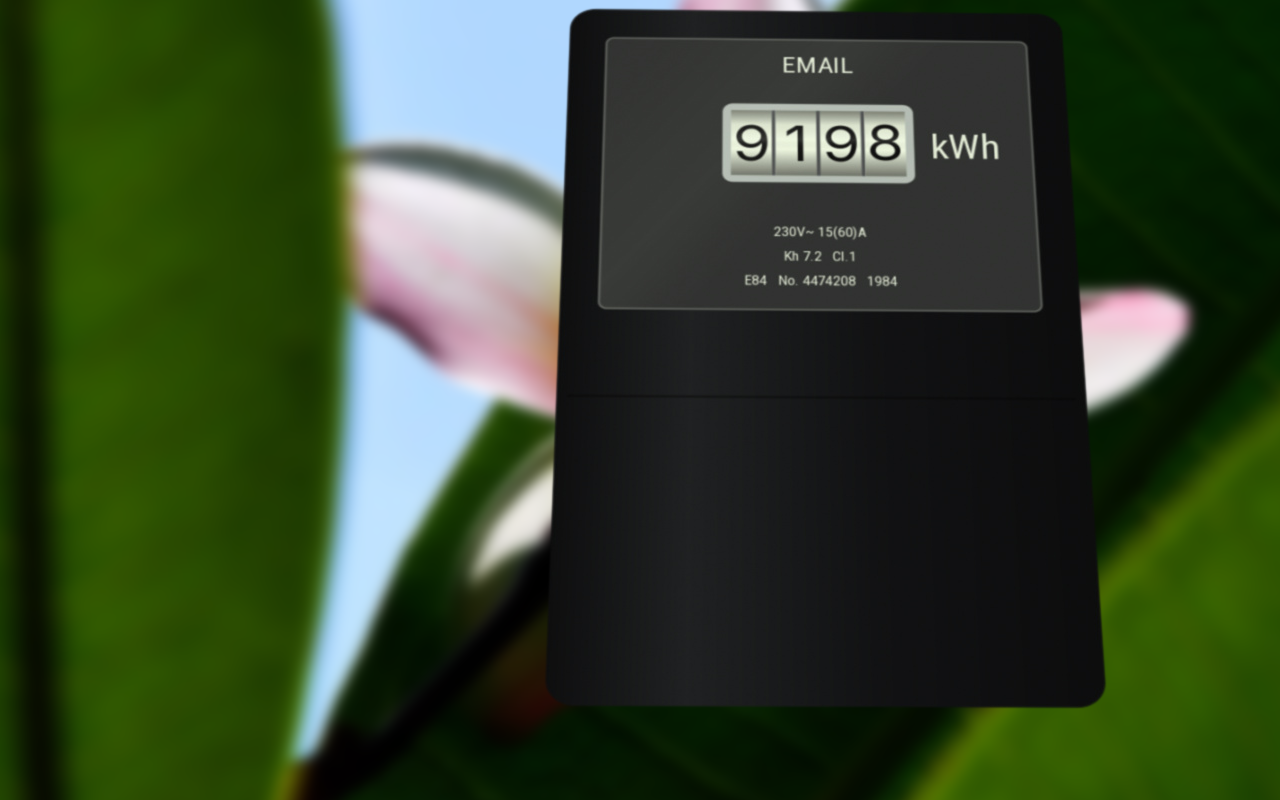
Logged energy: 9198 kWh
